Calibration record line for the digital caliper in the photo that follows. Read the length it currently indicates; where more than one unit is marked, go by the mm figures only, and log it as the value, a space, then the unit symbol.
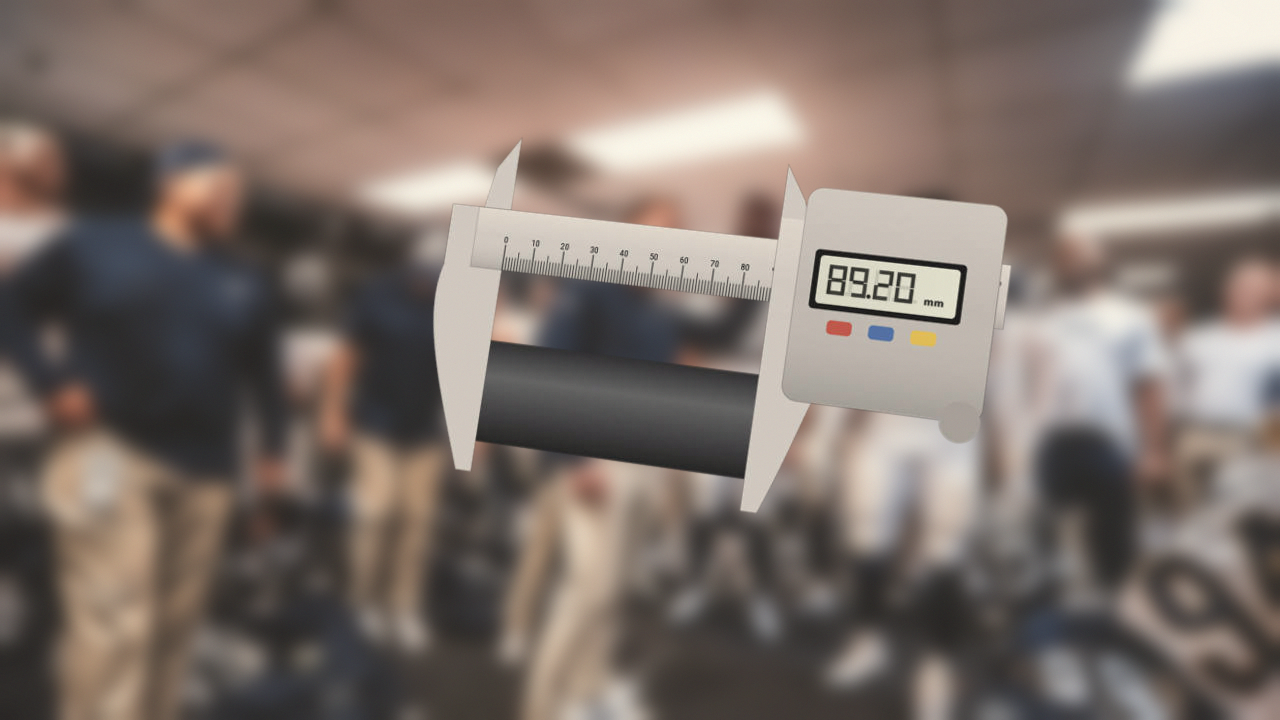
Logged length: 89.20 mm
